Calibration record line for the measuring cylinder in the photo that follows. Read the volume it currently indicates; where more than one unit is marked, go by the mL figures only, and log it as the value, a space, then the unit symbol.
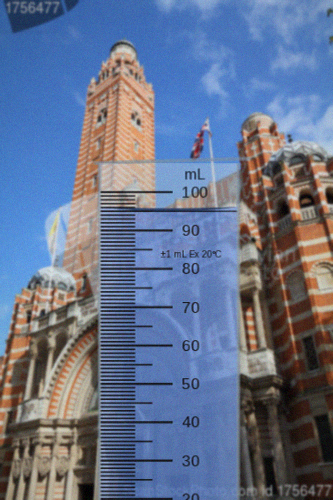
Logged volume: 95 mL
